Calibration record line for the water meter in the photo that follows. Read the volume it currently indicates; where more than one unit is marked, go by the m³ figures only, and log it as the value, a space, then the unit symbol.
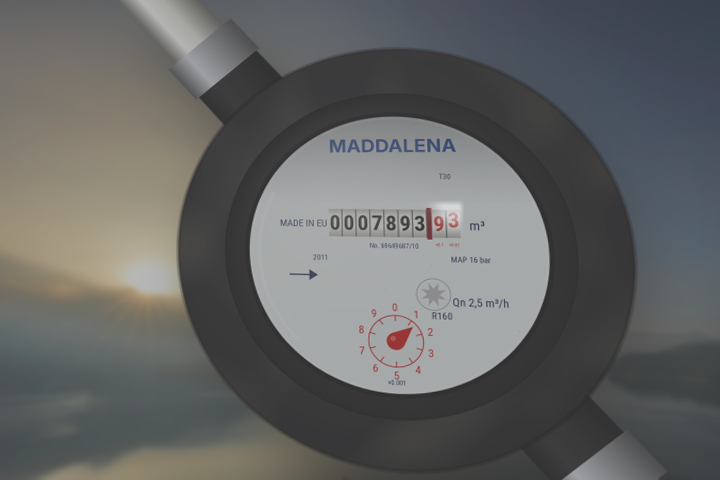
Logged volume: 7893.931 m³
